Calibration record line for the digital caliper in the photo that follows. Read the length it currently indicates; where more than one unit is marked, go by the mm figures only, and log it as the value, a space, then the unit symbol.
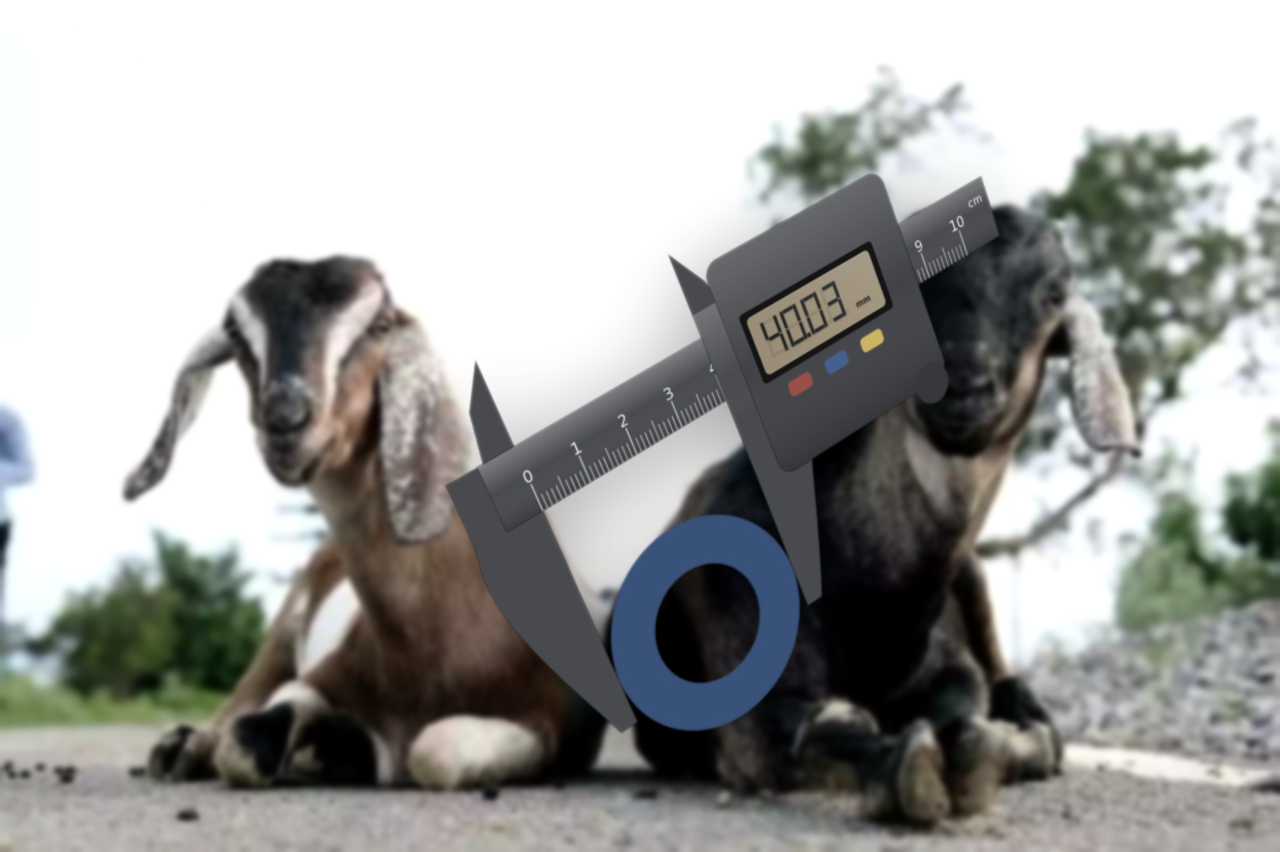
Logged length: 40.03 mm
